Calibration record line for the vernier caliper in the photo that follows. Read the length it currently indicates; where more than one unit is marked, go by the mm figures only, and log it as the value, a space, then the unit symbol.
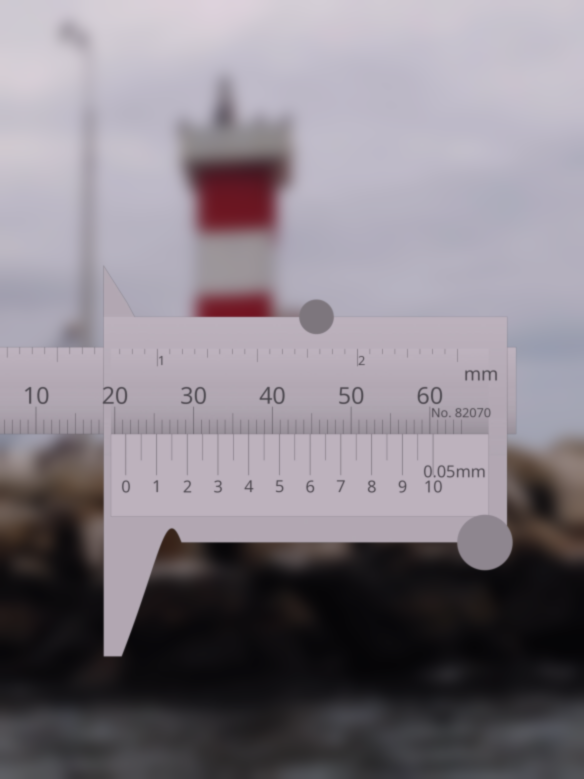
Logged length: 21.4 mm
